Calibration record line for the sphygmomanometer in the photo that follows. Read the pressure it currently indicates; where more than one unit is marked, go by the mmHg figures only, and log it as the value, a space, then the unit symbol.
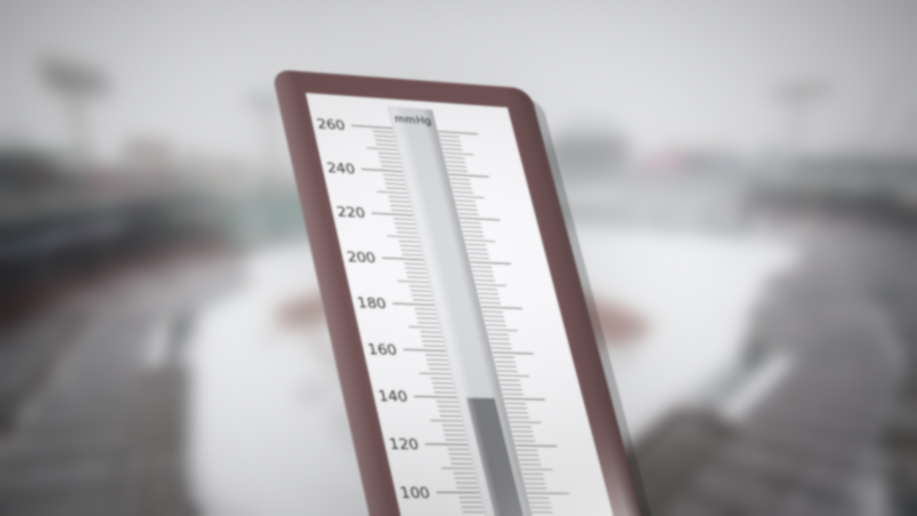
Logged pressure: 140 mmHg
